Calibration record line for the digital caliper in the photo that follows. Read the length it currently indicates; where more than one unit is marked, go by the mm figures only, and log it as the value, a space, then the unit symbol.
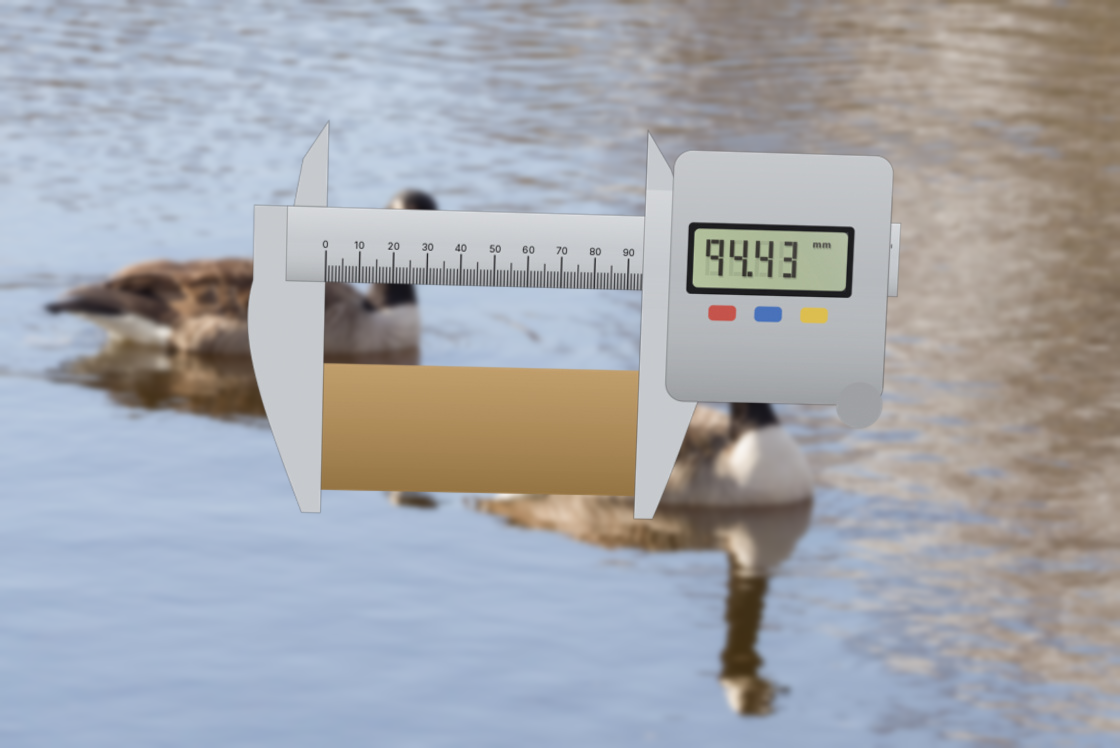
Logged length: 94.43 mm
